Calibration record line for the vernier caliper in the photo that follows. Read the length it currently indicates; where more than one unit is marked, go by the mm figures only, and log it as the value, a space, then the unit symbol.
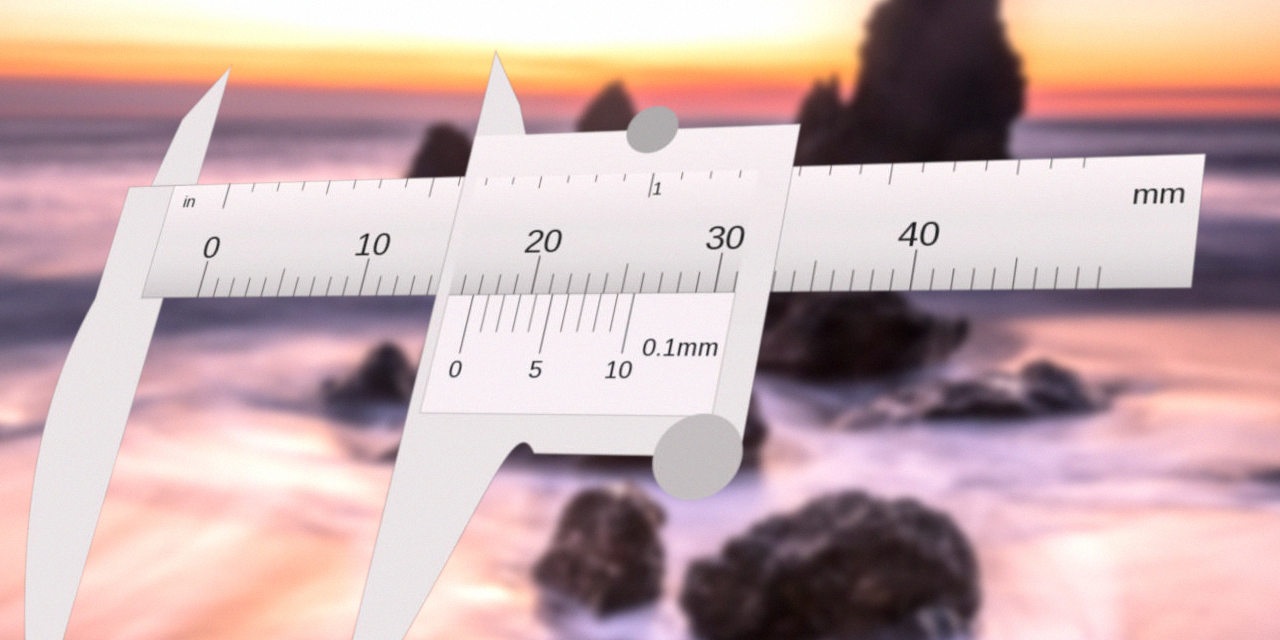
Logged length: 16.7 mm
